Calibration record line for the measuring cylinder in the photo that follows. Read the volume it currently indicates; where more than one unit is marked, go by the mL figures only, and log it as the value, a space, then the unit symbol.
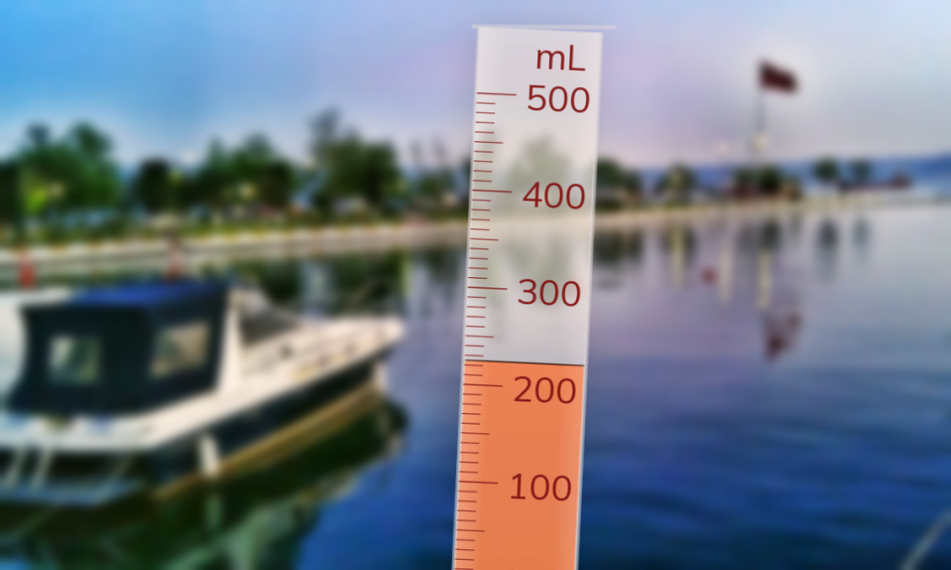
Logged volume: 225 mL
